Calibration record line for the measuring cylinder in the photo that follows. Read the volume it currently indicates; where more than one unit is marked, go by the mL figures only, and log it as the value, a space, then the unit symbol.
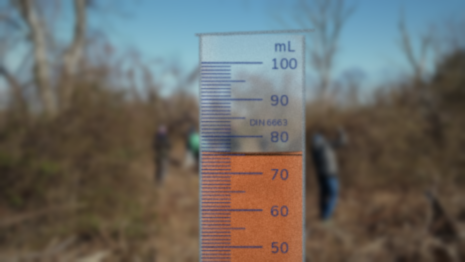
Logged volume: 75 mL
